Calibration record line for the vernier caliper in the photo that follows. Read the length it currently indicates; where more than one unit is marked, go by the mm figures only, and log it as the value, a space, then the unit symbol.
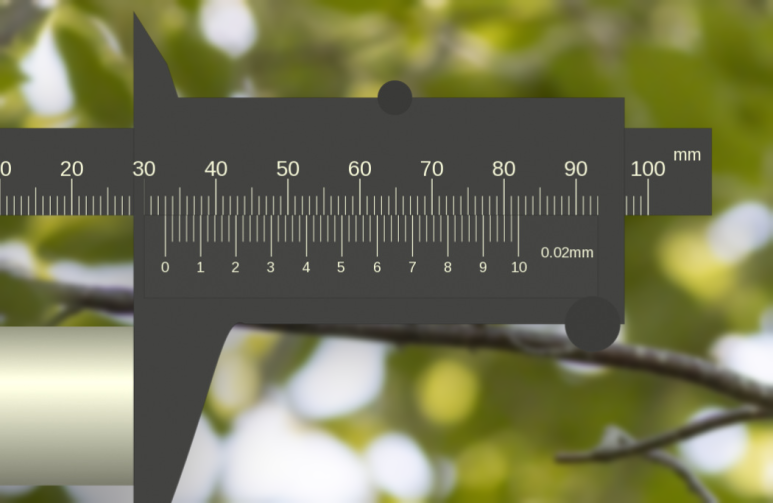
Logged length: 33.0 mm
